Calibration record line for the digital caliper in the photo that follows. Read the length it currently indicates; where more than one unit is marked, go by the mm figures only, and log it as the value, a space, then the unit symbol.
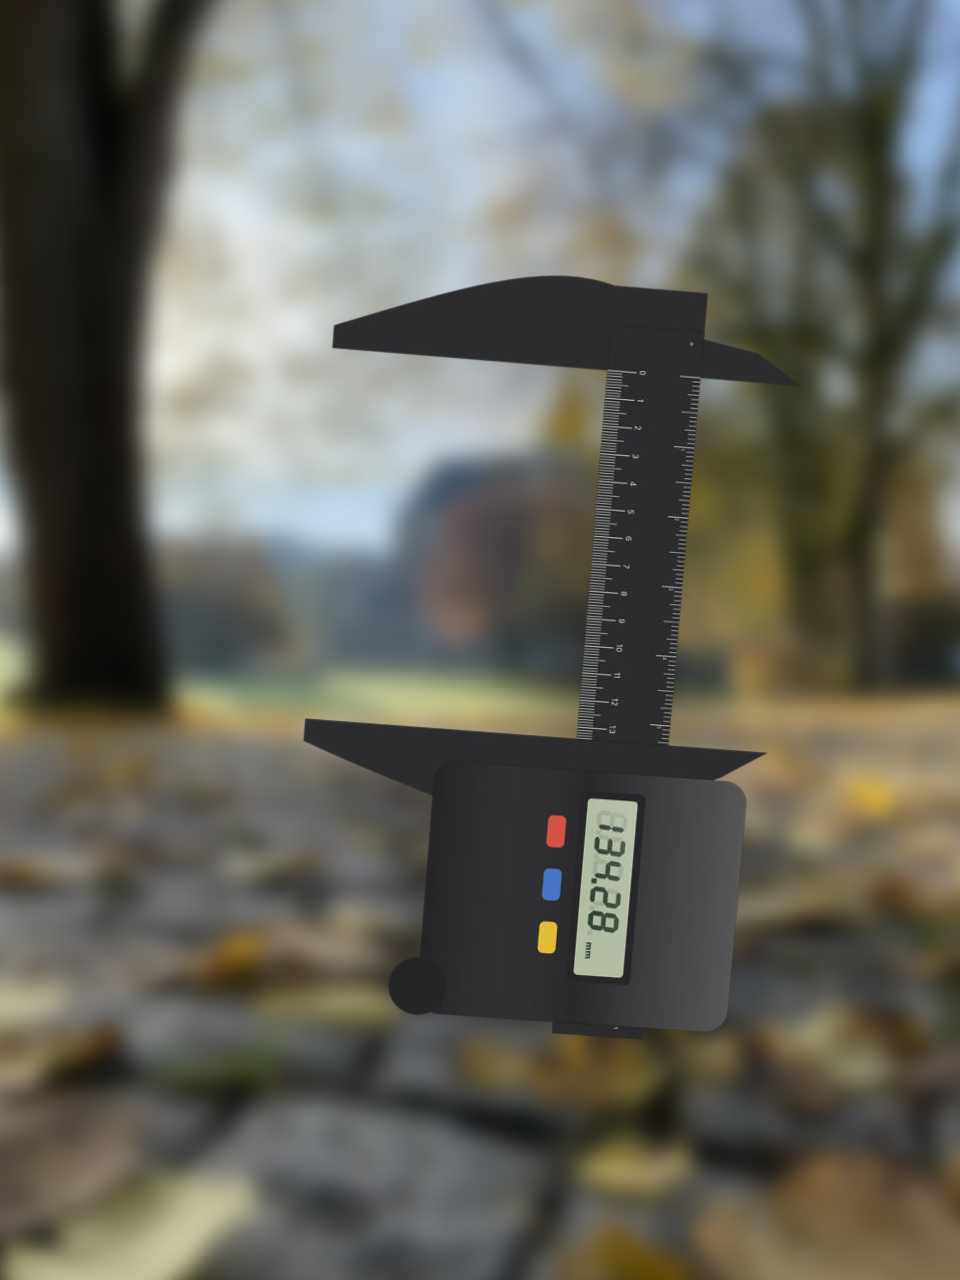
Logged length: 134.28 mm
